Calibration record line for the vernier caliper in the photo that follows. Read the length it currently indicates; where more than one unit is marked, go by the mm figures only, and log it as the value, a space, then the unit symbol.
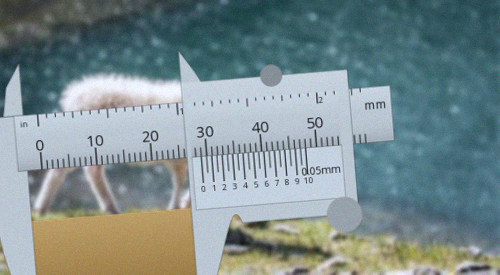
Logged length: 29.0 mm
